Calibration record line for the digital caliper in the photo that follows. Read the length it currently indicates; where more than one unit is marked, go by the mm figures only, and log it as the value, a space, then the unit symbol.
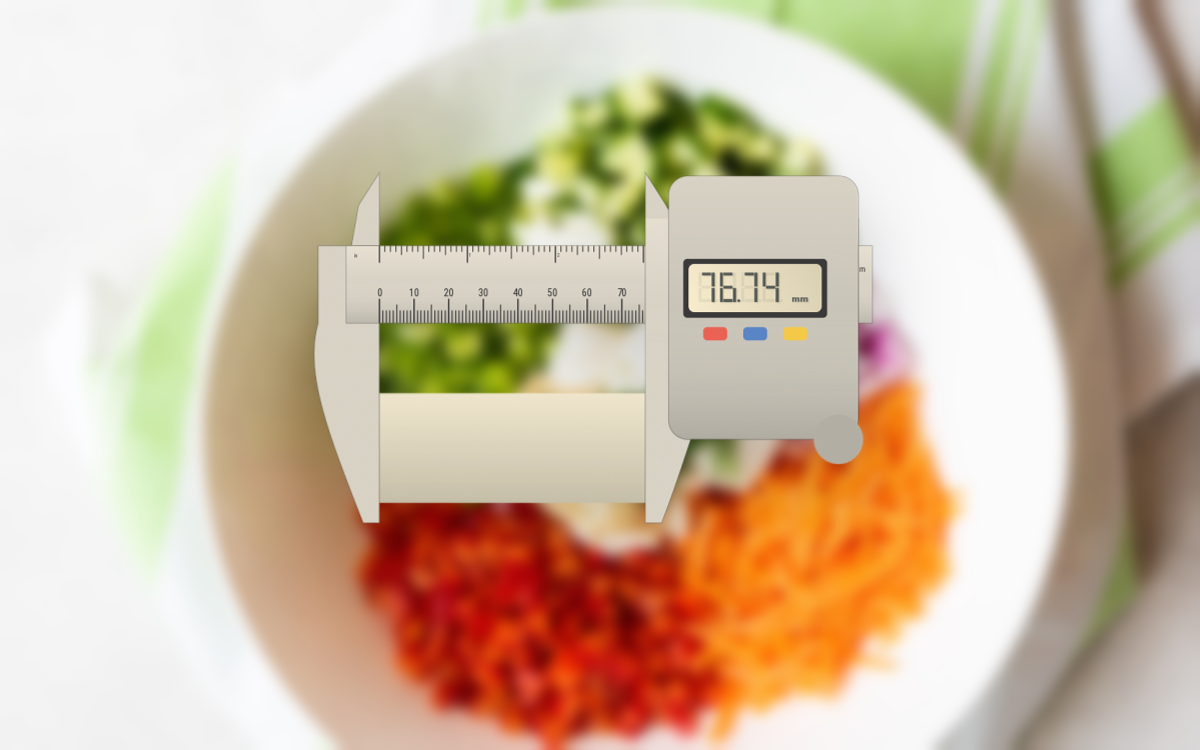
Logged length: 76.74 mm
